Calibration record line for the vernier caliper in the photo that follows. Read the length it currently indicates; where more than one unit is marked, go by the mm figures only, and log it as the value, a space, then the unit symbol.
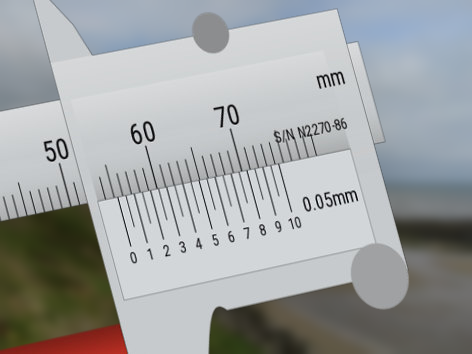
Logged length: 55.4 mm
